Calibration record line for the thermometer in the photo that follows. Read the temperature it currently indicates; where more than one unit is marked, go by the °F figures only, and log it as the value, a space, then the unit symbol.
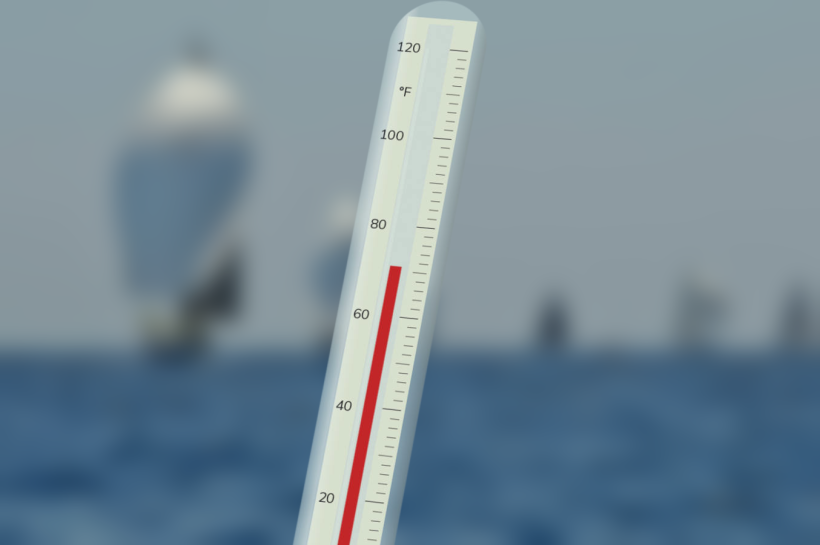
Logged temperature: 71 °F
